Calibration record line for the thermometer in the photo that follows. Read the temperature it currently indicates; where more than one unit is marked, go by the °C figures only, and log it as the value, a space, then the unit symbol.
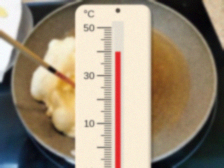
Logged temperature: 40 °C
